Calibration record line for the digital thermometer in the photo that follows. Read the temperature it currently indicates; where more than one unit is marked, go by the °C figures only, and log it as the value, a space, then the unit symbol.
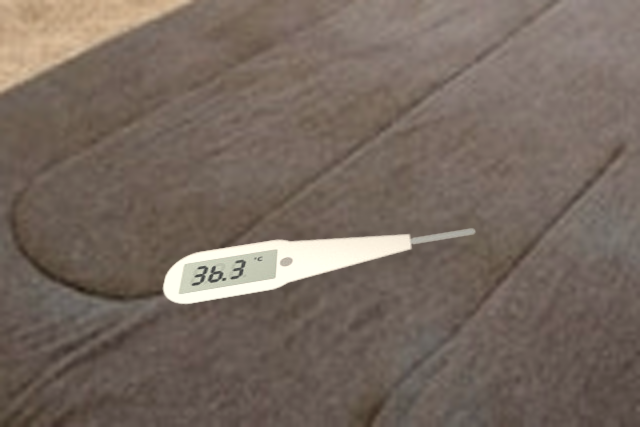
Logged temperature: 36.3 °C
